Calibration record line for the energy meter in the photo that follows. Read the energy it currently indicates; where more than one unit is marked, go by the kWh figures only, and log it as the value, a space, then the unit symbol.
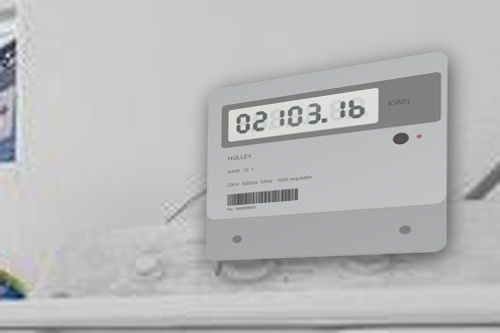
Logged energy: 2103.16 kWh
